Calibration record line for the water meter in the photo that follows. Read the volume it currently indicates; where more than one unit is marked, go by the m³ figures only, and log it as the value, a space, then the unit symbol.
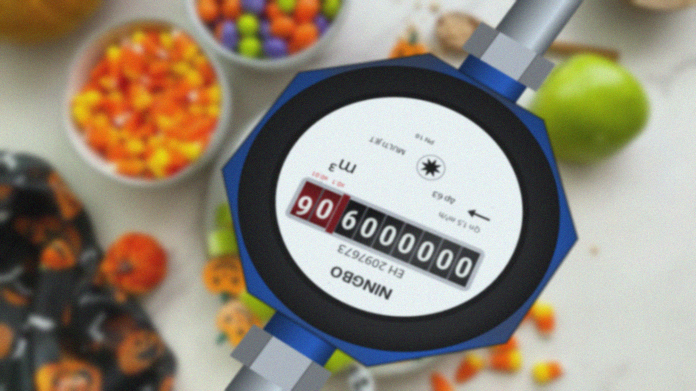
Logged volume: 9.06 m³
